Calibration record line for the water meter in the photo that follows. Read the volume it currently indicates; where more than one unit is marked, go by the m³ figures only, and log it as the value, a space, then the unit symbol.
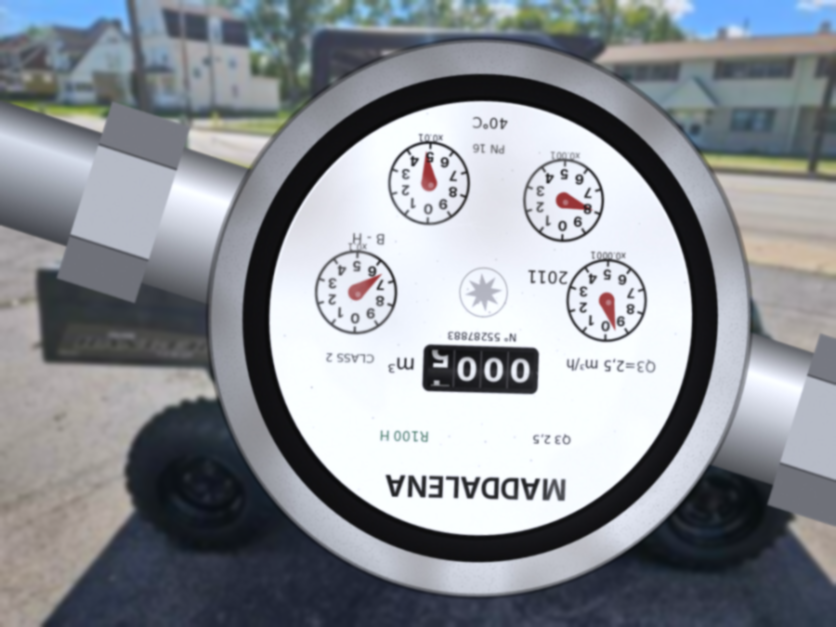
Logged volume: 4.6479 m³
